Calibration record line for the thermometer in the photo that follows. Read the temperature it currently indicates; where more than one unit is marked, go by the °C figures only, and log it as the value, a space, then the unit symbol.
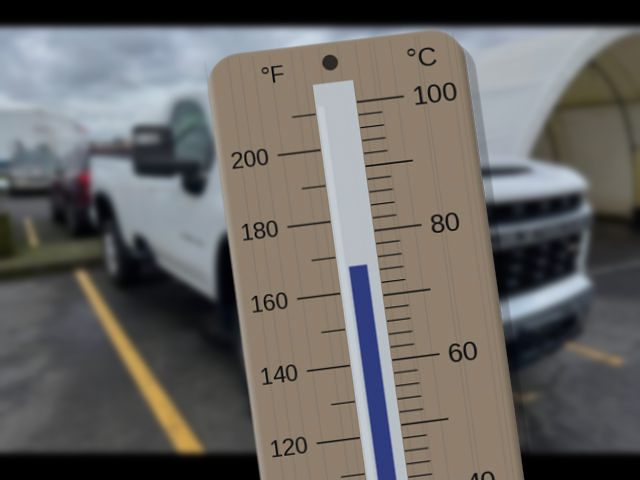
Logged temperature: 75 °C
